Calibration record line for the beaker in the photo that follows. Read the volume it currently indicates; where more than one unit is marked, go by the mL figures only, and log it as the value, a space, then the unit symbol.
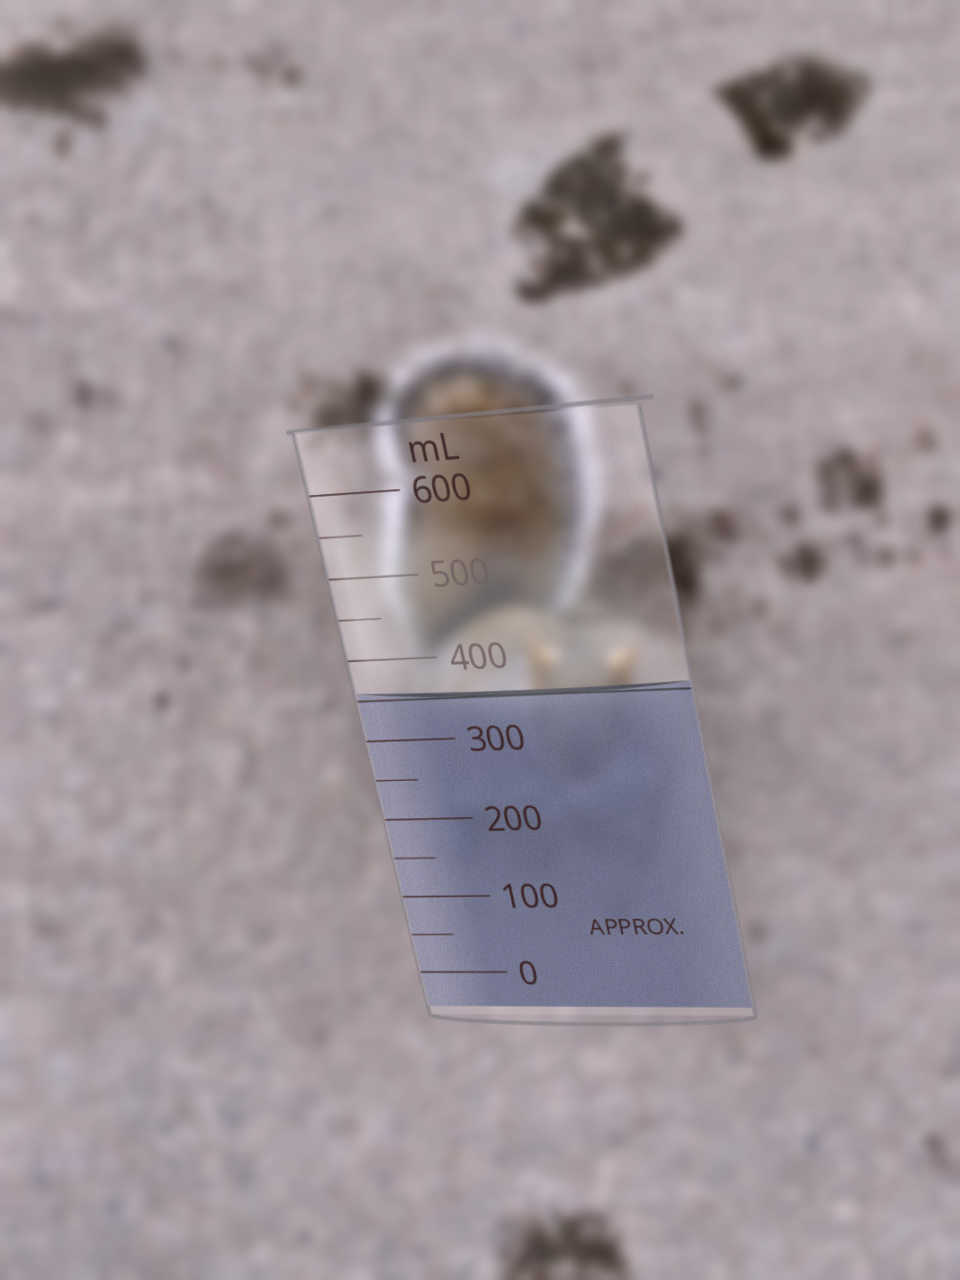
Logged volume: 350 mL
